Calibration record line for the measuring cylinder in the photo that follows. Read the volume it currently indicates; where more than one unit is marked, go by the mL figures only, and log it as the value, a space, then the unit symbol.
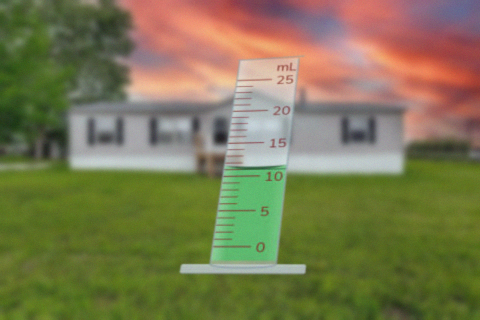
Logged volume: 11 mL
